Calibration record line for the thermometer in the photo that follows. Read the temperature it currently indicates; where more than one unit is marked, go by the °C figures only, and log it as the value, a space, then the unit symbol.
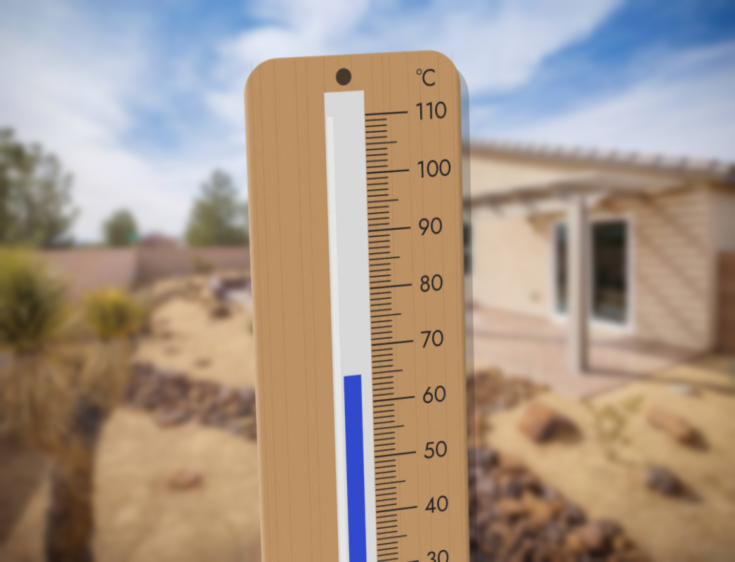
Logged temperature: 65 °C
